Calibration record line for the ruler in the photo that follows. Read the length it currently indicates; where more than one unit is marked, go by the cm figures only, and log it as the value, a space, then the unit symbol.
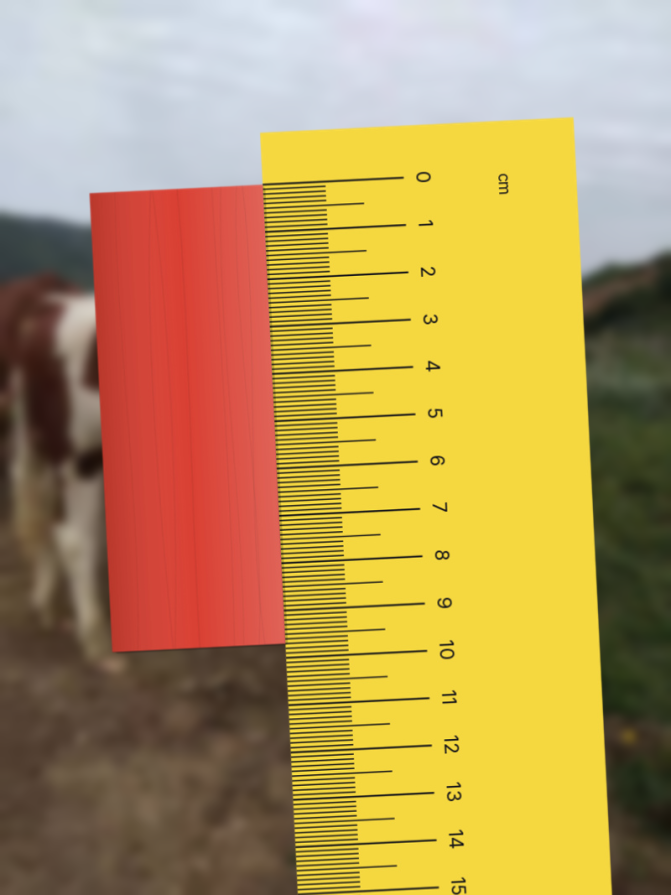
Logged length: 9.7 cm
